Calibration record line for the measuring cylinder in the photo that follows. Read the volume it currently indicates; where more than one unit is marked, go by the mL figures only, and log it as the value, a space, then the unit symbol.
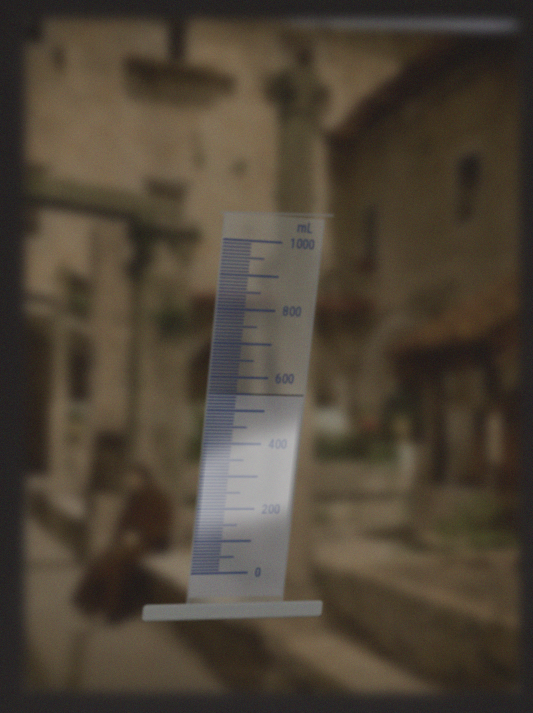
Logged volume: 550 mL
